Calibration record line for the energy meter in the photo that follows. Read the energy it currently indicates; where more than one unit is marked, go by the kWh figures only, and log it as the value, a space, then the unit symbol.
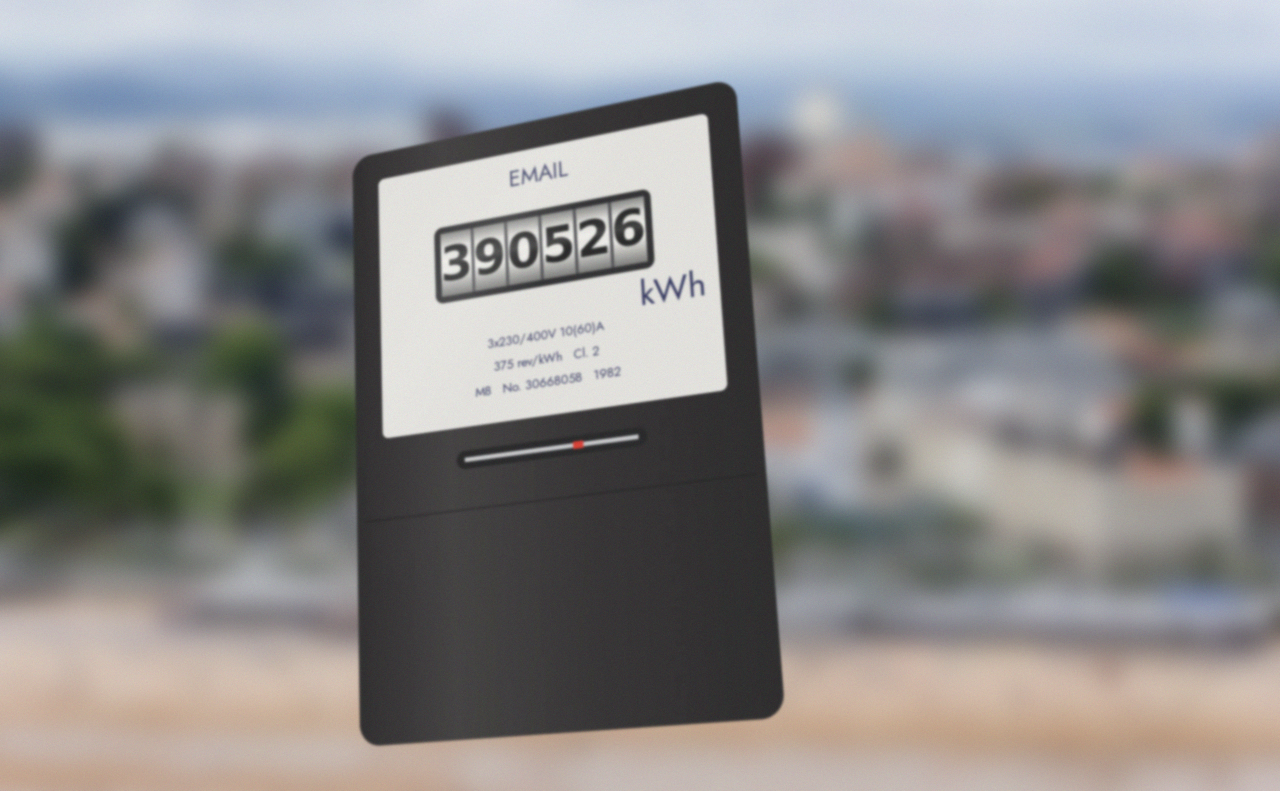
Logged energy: 390526 kWh
